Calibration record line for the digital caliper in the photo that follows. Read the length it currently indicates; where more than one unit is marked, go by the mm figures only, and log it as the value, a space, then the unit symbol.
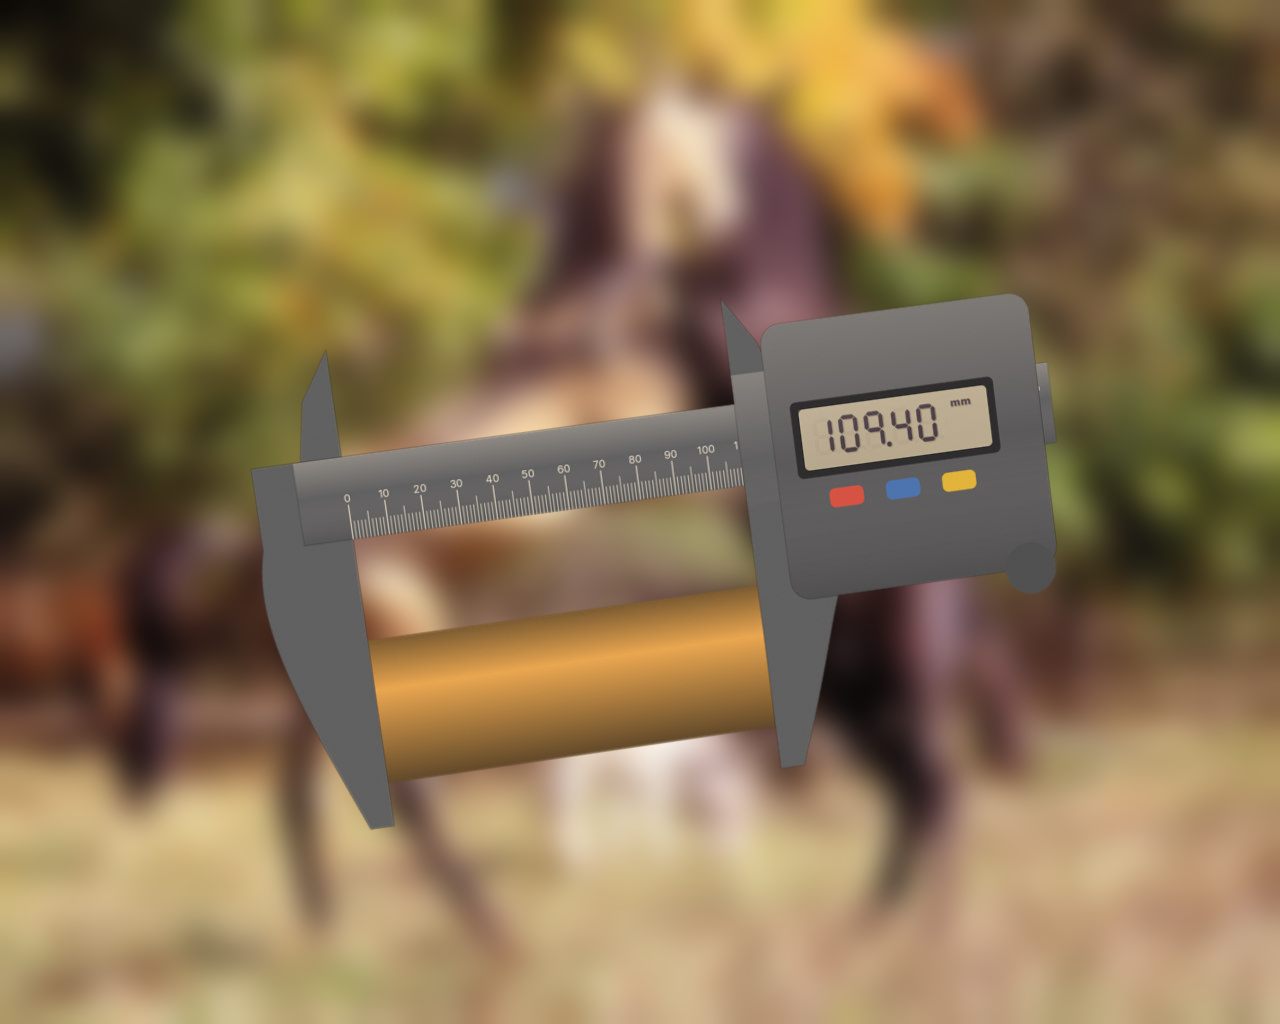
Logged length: 109.40 mm
